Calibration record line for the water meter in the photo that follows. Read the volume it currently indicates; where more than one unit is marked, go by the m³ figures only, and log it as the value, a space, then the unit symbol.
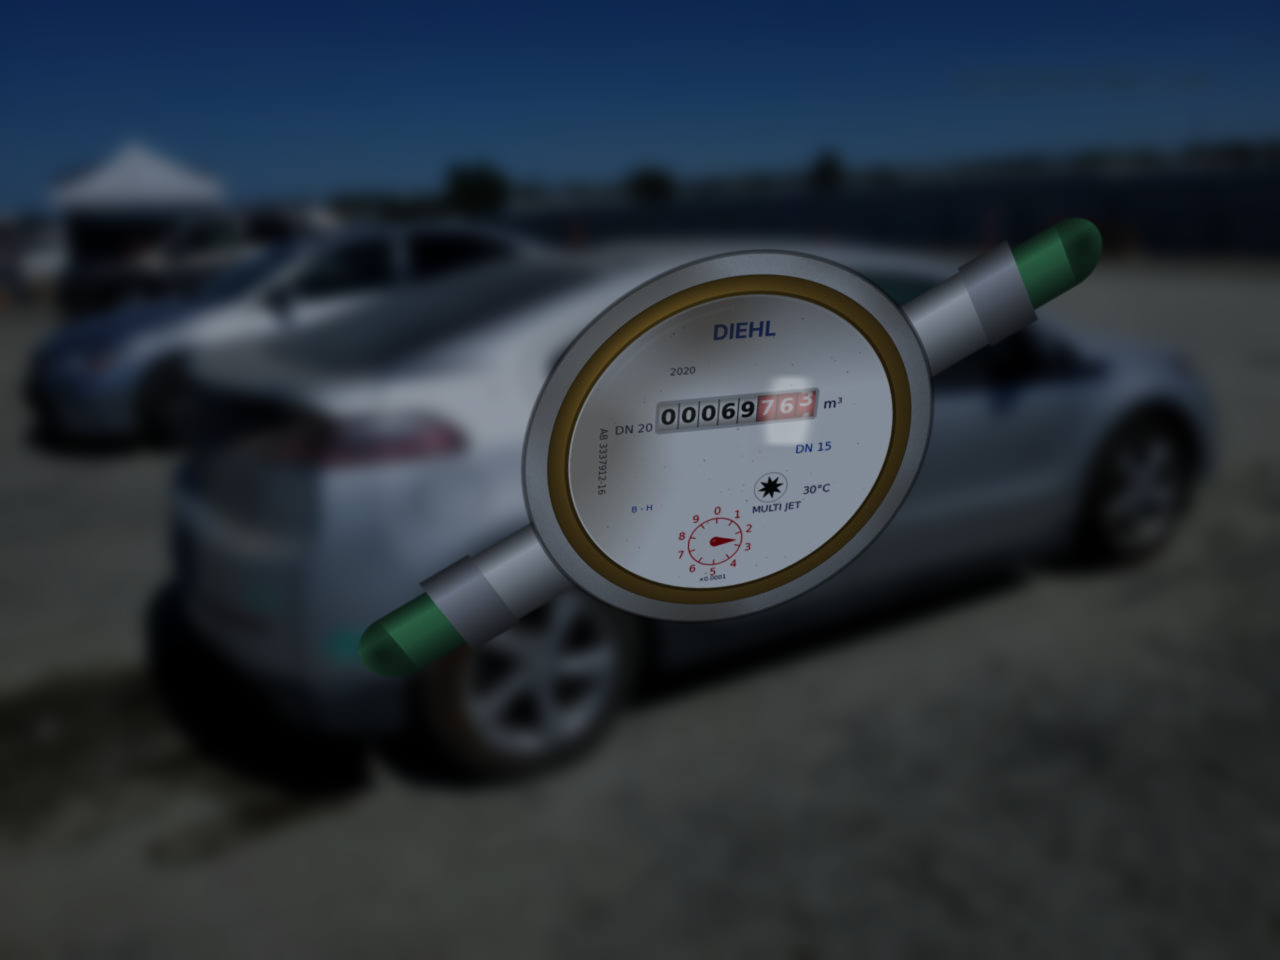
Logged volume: 69.7632 m³
